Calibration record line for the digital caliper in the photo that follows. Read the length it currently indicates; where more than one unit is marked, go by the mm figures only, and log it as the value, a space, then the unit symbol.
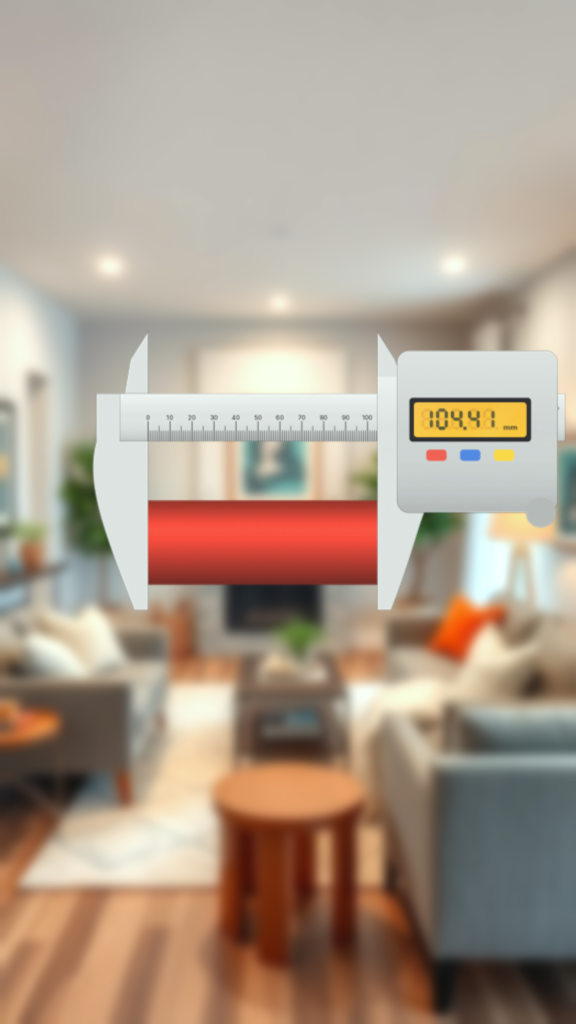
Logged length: 104.41 mm
